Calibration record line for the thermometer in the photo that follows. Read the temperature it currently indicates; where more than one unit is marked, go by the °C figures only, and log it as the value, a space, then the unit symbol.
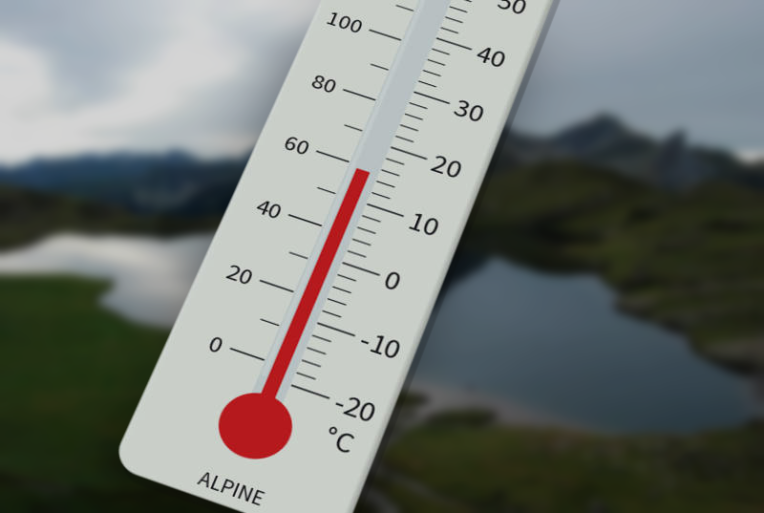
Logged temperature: 15 °C
